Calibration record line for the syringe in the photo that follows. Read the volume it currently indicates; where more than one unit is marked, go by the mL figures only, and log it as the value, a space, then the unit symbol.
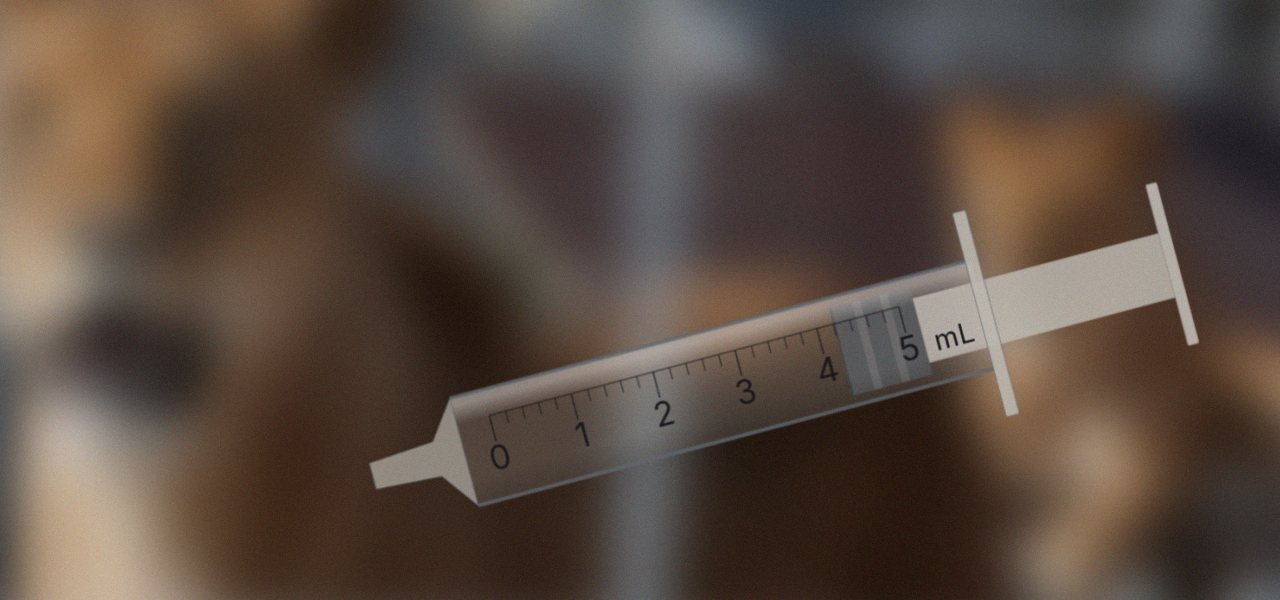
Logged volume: 4.2 mL
